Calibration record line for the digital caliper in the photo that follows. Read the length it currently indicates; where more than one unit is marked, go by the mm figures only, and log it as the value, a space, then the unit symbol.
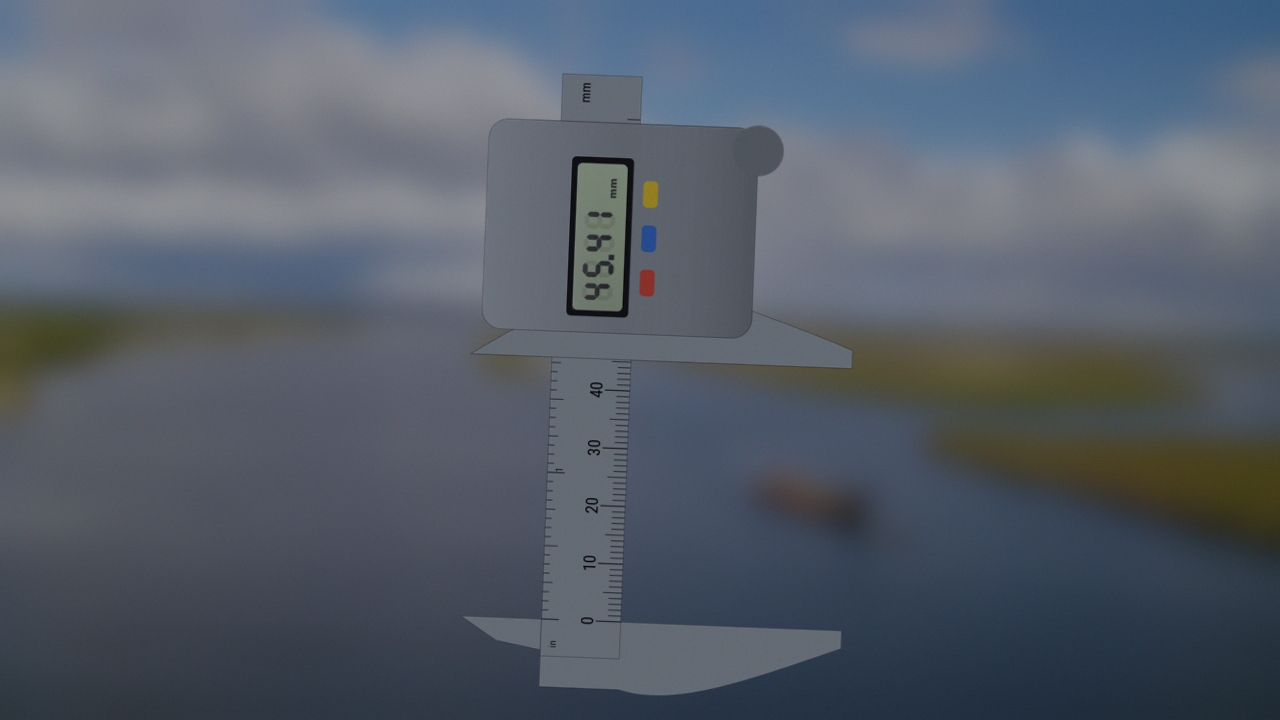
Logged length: 45.41 mm
